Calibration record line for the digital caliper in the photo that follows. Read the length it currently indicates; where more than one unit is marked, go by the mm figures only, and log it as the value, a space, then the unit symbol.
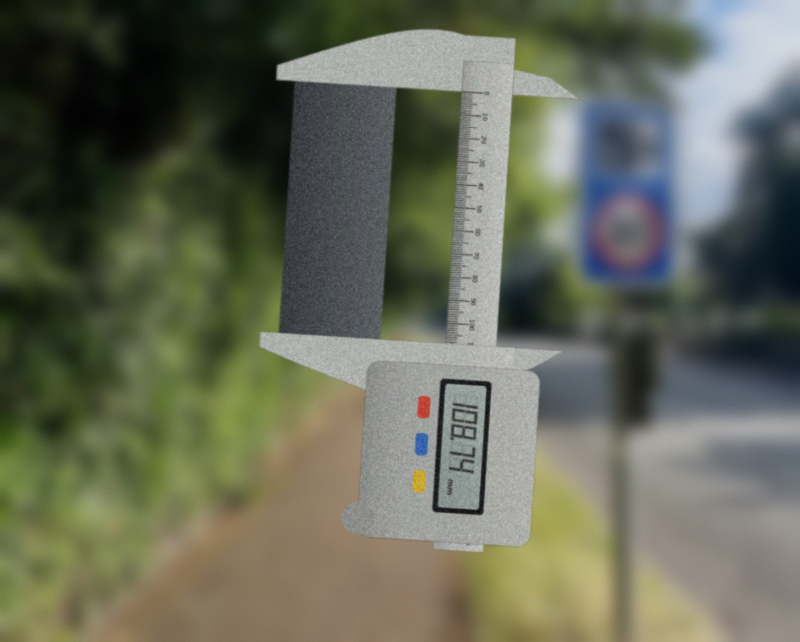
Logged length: 108.74 mm
